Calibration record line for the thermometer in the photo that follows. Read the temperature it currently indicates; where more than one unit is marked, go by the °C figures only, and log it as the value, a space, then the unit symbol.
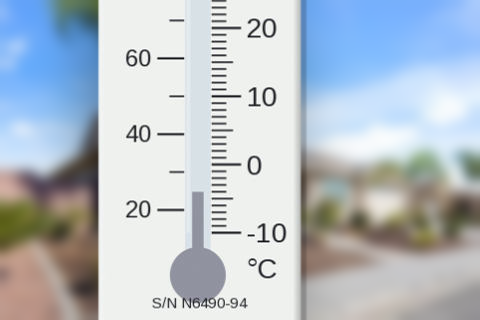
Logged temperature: -4 °C
